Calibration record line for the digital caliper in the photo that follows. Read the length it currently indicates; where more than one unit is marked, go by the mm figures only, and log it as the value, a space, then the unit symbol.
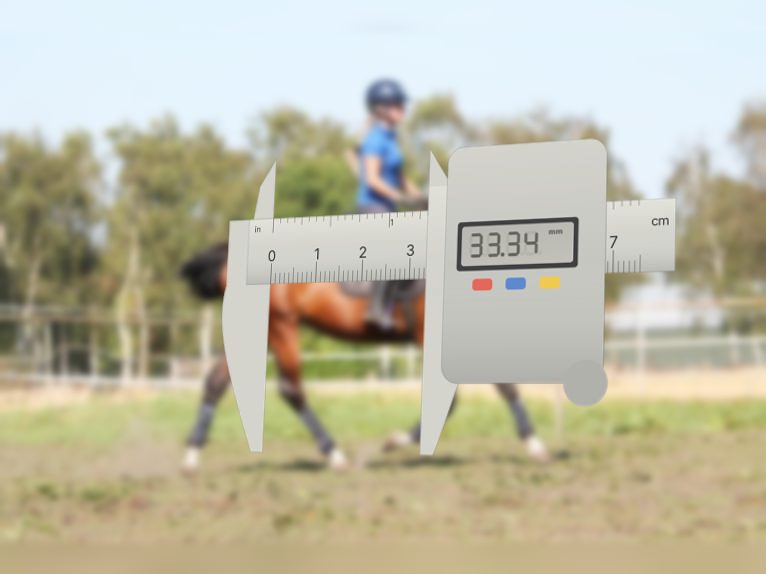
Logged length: 33.34 mm
